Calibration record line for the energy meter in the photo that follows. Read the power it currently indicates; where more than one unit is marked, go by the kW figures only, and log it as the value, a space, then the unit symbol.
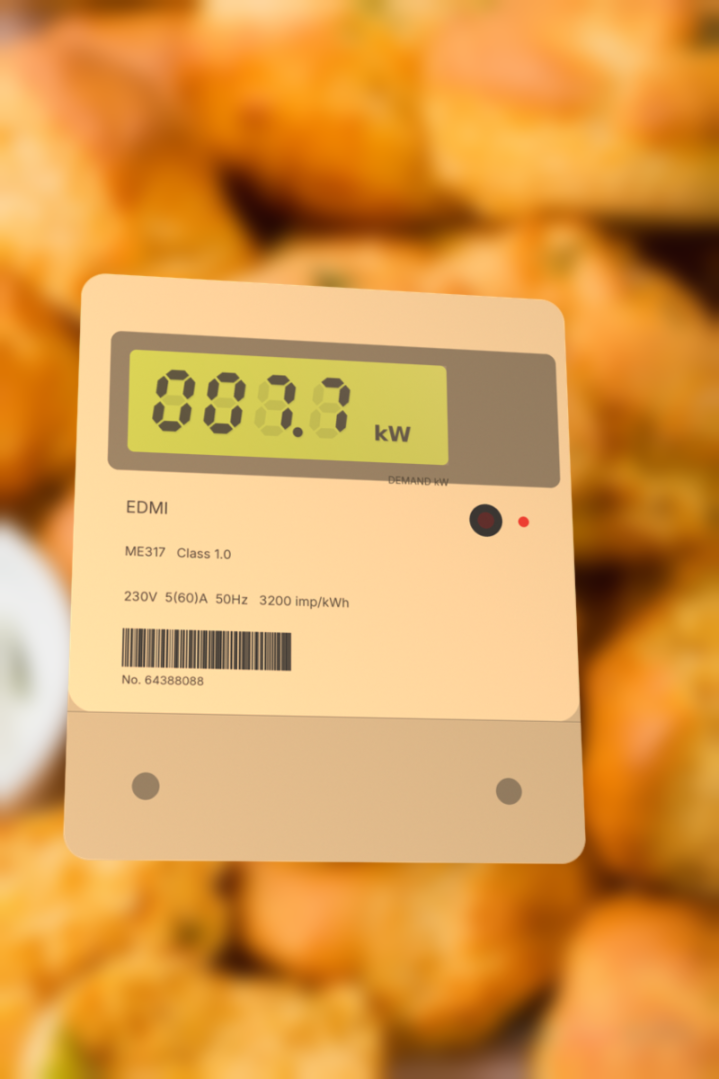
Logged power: 7.7 kW
